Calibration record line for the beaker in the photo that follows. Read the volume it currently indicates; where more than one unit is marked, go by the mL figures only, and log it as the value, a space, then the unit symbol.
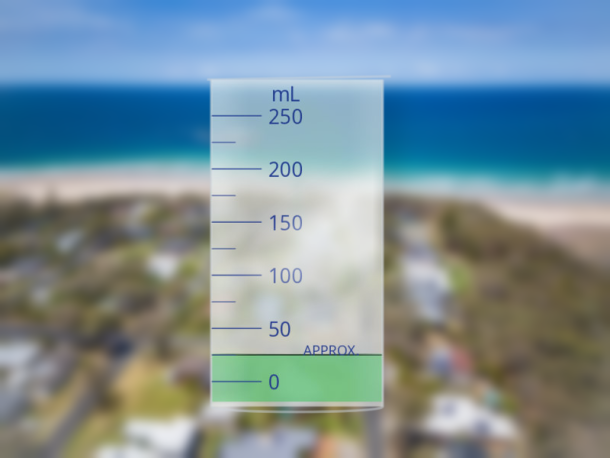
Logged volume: 25 mL
